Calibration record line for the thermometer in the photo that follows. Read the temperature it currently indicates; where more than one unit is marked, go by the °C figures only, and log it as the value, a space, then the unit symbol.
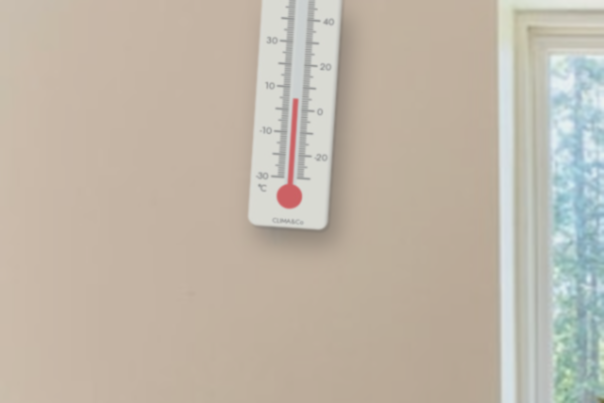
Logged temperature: 5 °C
